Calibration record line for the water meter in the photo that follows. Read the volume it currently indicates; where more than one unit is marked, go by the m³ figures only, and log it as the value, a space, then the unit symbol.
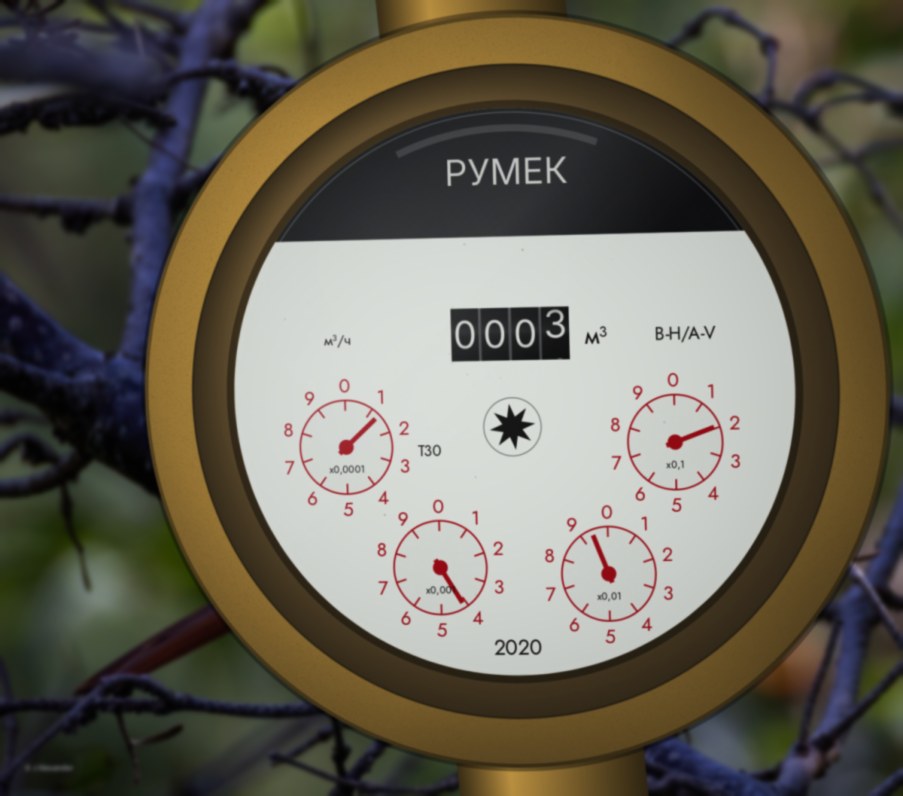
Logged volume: 3.1941 m³
